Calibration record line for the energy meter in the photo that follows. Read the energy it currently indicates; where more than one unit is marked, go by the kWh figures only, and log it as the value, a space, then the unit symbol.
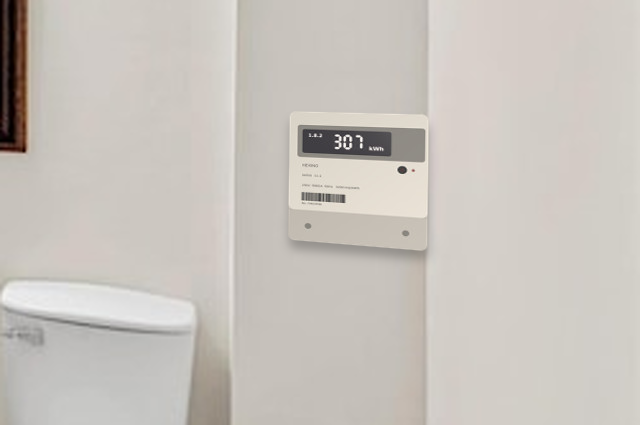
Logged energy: 307 kWh
